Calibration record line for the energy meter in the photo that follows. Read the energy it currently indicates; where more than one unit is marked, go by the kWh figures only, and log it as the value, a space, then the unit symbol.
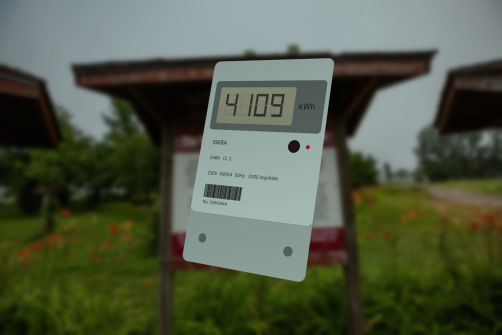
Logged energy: 4109 kWh
